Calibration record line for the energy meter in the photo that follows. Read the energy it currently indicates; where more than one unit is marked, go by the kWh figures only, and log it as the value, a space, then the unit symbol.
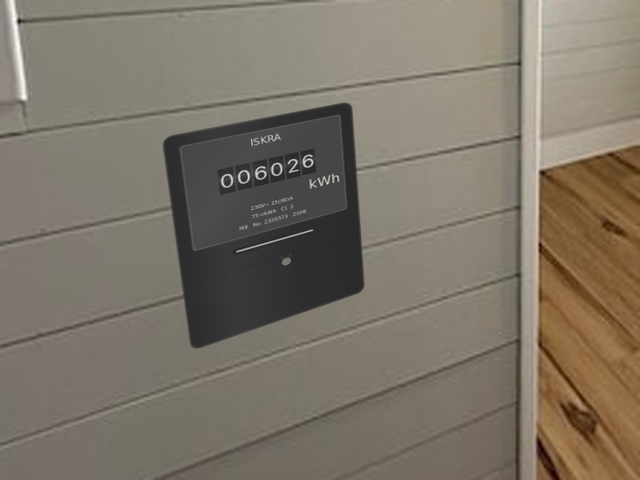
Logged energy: 6026 kWh
